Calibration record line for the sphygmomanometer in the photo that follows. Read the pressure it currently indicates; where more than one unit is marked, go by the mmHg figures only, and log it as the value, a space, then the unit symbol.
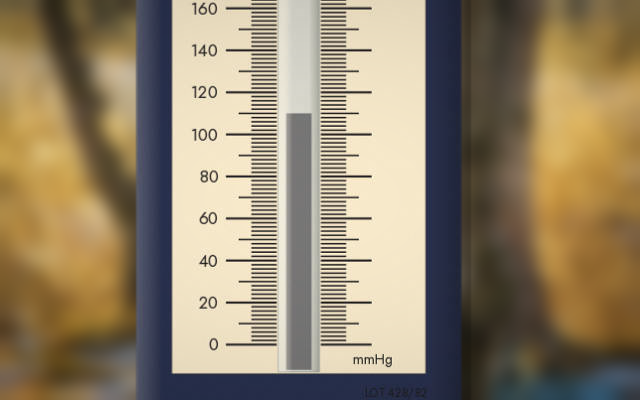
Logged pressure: 110 mmHg
